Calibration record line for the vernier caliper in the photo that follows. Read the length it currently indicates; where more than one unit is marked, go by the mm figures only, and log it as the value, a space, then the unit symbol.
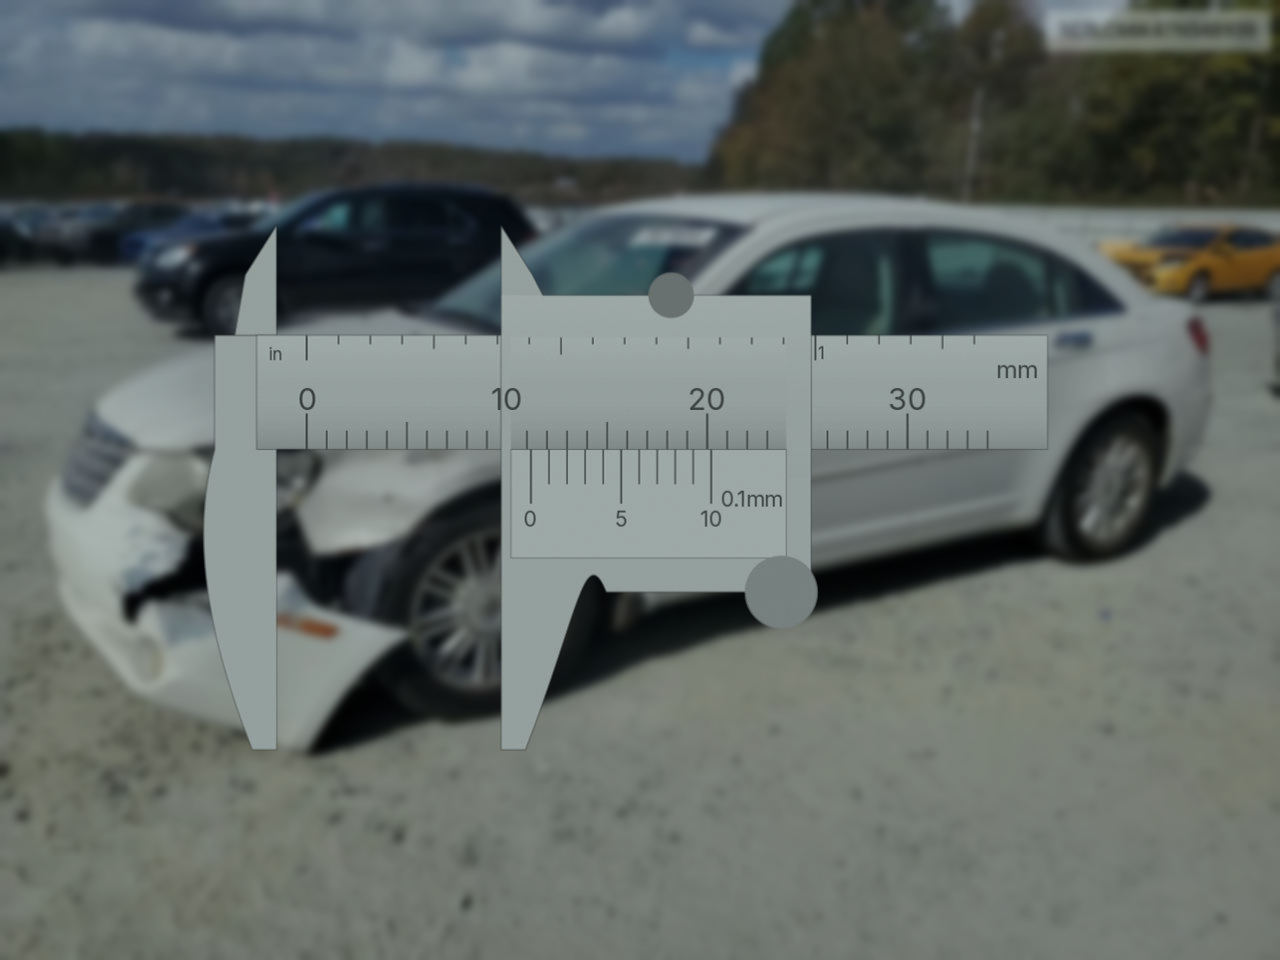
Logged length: 11.2 mm
